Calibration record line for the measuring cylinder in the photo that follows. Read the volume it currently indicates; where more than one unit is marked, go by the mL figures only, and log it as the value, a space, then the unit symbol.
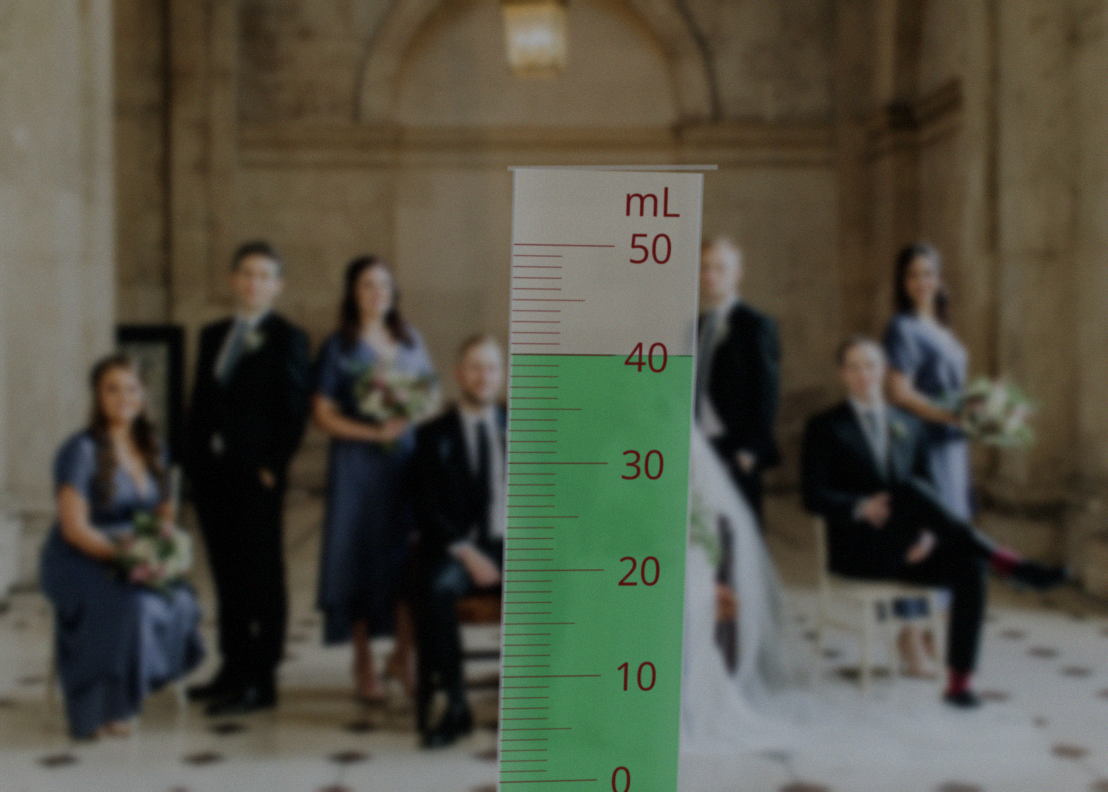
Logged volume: 40 mL
